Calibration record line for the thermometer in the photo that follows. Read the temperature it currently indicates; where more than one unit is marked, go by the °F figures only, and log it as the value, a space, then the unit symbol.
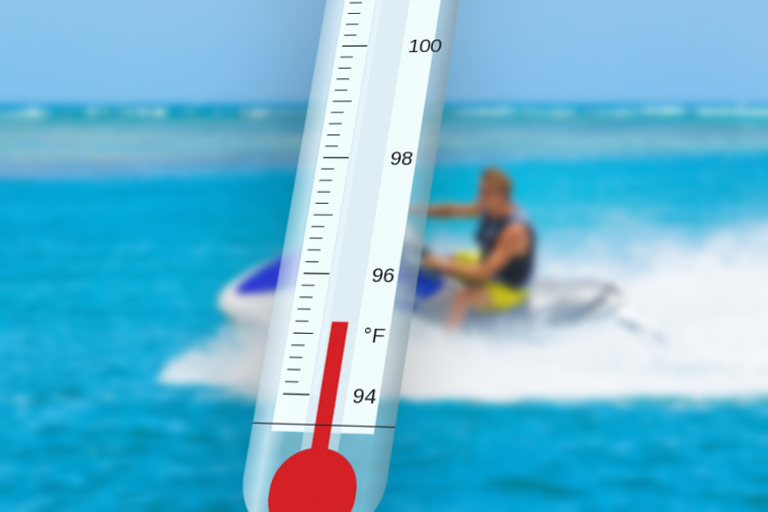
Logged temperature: 95.2 °F
